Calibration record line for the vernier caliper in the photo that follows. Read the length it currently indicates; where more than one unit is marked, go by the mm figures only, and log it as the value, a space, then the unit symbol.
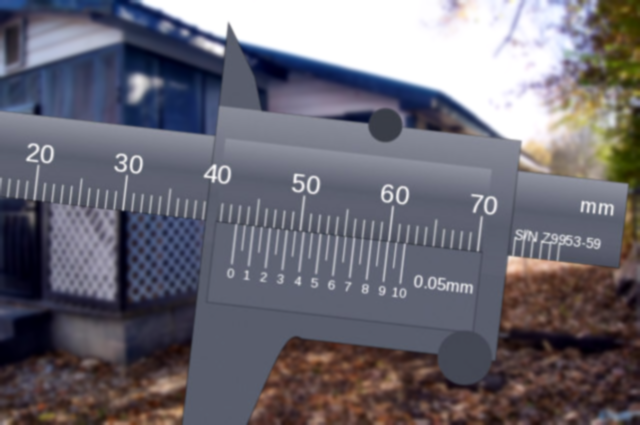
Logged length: 42.8 mm
